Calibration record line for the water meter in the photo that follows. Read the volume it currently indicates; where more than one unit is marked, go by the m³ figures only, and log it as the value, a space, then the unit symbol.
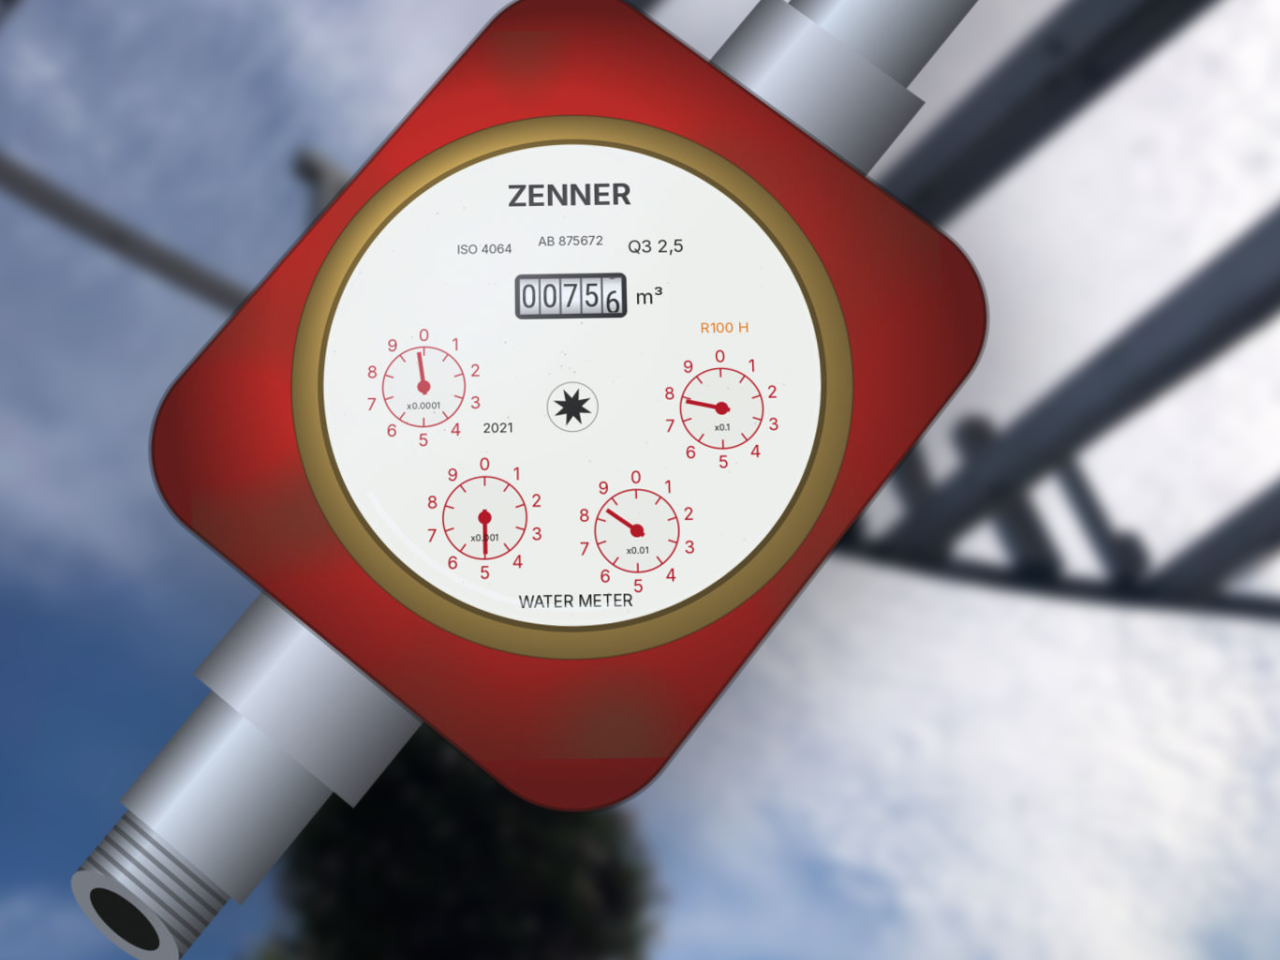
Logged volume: 755.7849 m³
